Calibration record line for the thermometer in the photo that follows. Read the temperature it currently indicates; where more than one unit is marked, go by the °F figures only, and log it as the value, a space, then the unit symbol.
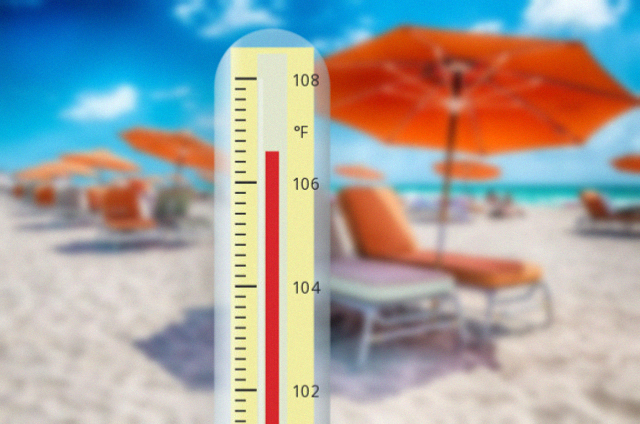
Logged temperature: 106.6 °F
